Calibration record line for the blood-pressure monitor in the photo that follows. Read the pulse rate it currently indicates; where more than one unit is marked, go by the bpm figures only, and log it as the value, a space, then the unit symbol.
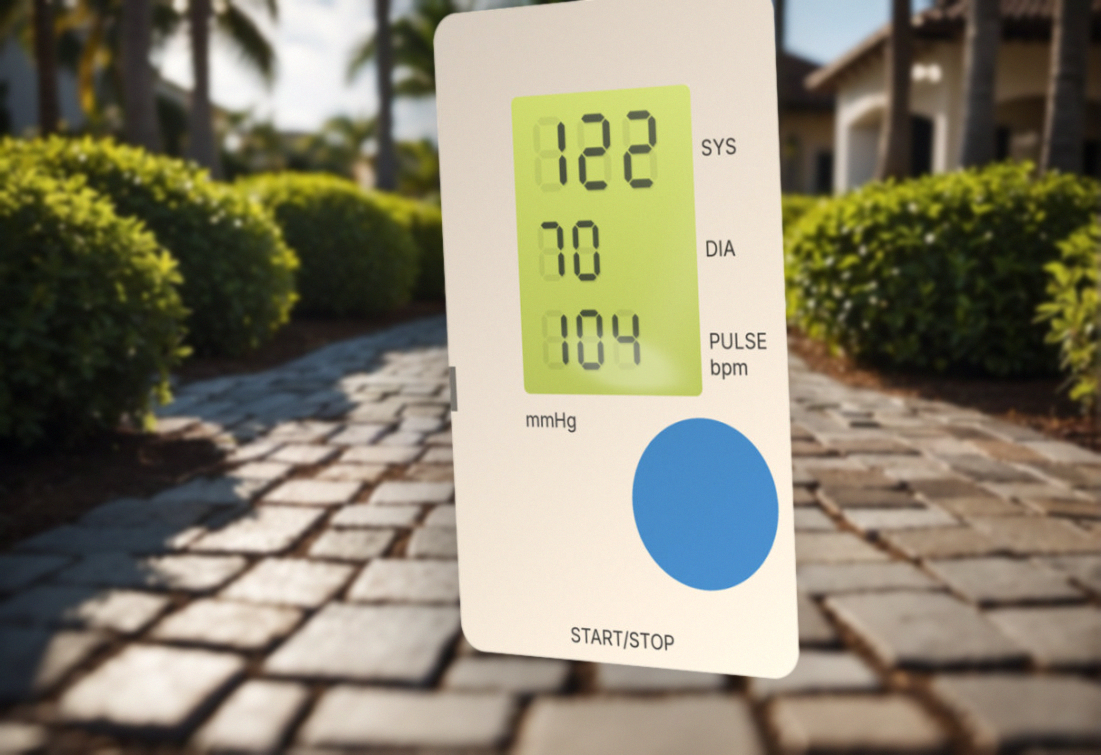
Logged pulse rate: 104 bpm
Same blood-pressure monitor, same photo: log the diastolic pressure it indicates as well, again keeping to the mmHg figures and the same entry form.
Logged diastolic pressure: 70 mmHg
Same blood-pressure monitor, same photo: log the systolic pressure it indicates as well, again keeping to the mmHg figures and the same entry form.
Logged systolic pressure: 122 mmHg
